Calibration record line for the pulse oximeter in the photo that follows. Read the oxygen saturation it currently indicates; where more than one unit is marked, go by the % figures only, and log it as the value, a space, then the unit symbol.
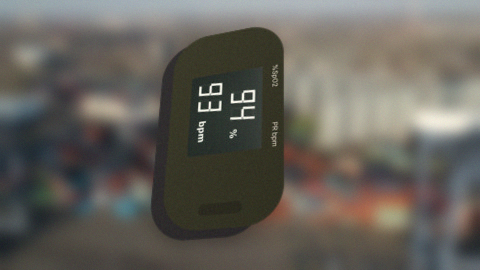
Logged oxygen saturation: 94 %
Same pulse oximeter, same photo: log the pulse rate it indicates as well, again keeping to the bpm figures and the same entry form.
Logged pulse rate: 93 bpm
